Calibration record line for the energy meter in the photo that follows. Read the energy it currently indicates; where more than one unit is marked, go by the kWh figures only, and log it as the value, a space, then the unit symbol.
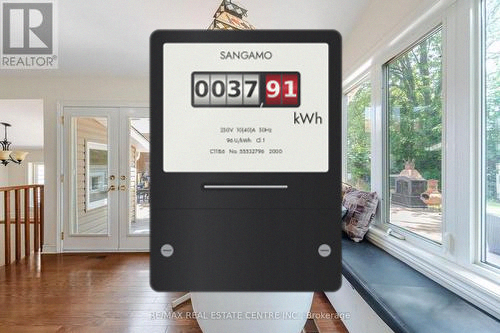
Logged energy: 37.91 kWh
